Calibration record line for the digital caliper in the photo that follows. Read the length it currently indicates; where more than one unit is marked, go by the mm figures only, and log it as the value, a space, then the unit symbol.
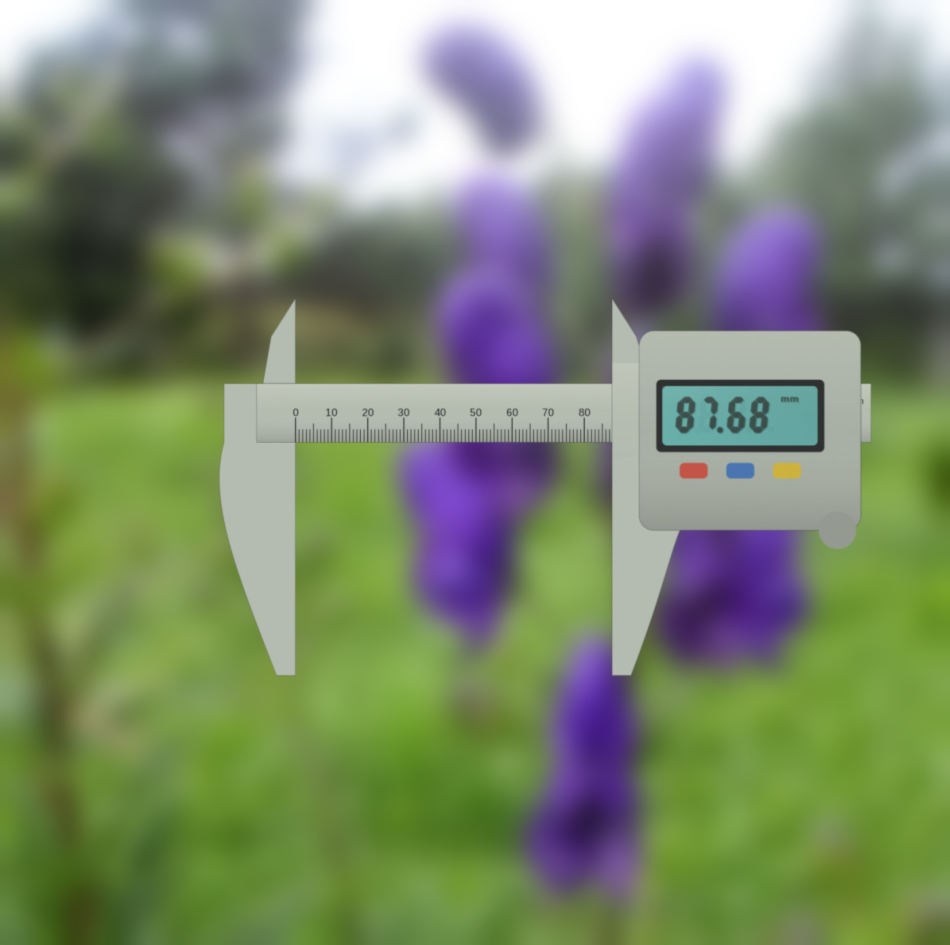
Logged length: 87.68 mm
